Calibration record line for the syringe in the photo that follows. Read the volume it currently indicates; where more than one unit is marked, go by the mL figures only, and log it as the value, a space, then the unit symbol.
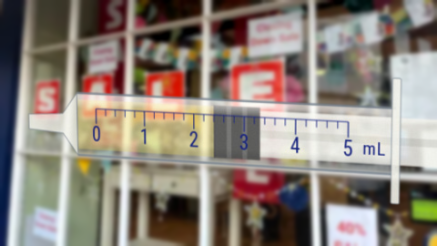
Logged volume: 2.4 mL
